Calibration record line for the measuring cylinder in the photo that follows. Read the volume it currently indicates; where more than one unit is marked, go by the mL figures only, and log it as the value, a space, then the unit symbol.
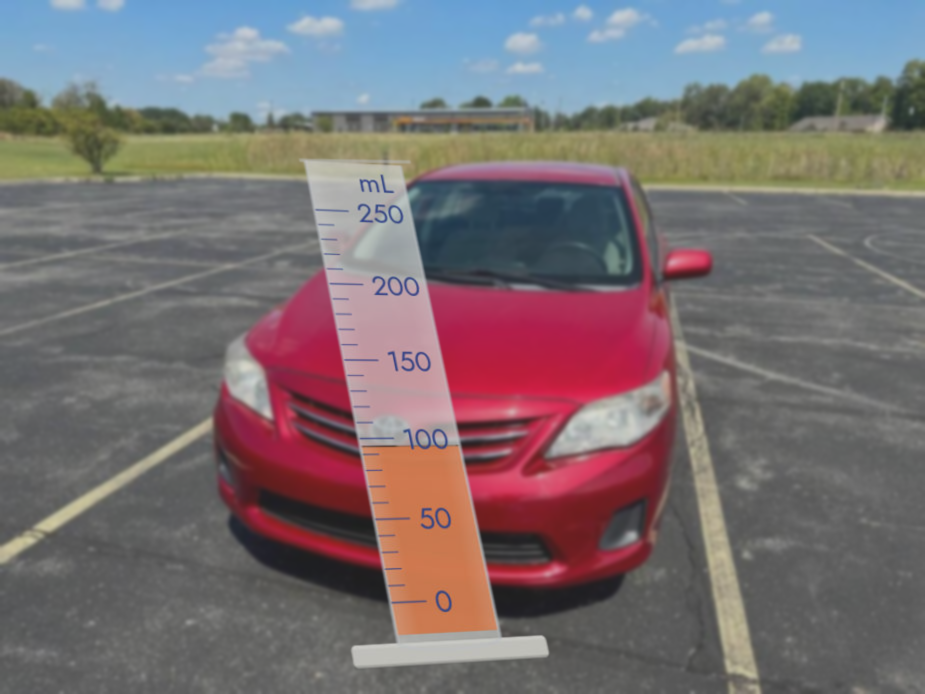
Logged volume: 95 mL
